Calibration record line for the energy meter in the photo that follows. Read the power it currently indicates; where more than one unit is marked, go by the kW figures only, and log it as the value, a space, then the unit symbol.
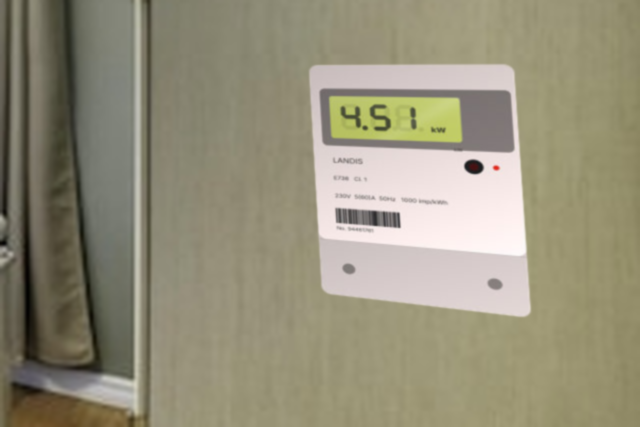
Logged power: 4.51 kW
